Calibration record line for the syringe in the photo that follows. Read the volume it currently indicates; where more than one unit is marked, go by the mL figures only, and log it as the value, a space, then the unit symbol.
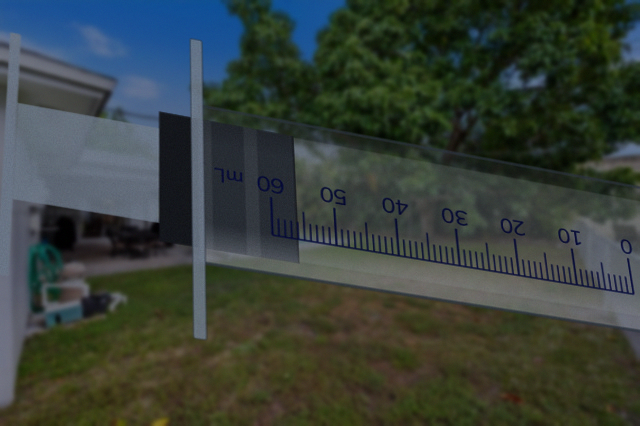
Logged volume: 56 mL
